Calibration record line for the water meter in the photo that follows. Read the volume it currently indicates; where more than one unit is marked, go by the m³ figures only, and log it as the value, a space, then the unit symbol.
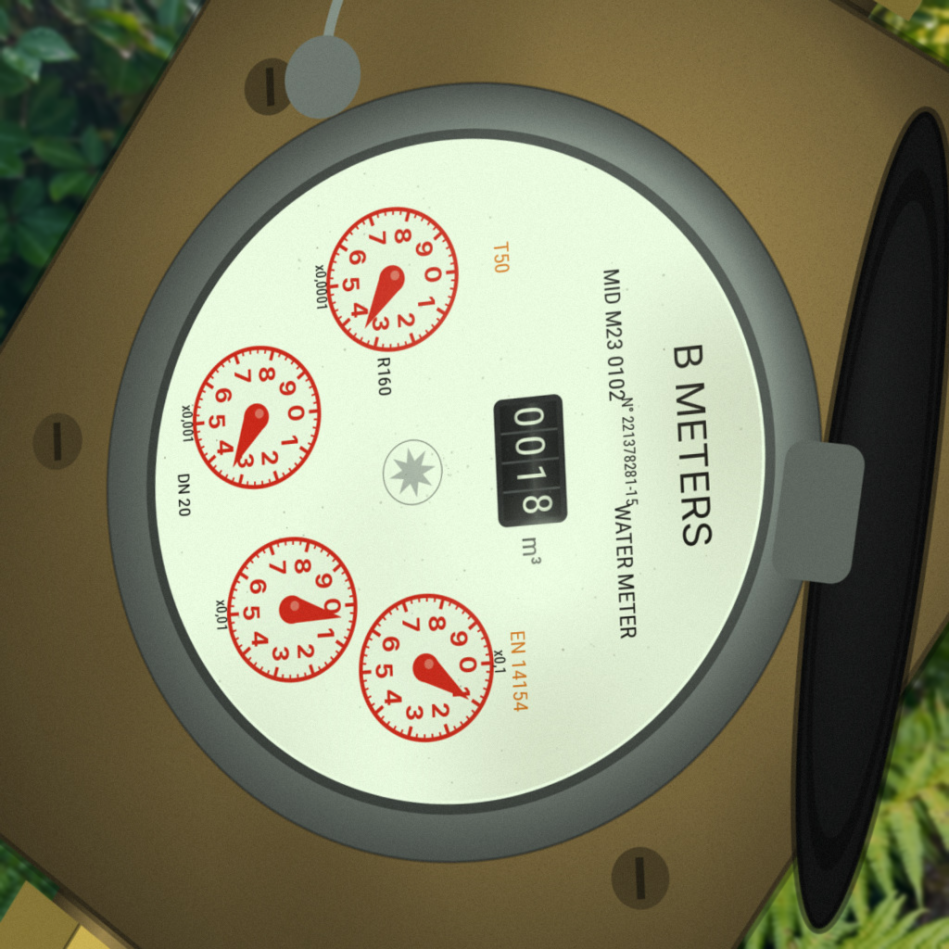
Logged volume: 18.1033 m³
